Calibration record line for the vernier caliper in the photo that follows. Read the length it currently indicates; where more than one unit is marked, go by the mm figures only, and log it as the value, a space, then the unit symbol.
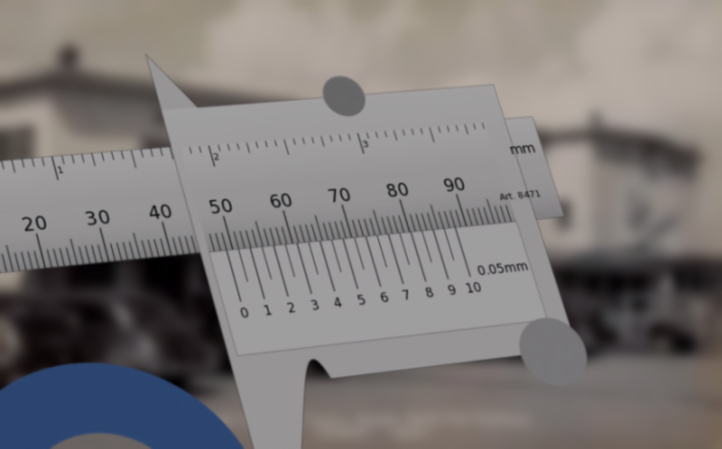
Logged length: 49.0 mm
